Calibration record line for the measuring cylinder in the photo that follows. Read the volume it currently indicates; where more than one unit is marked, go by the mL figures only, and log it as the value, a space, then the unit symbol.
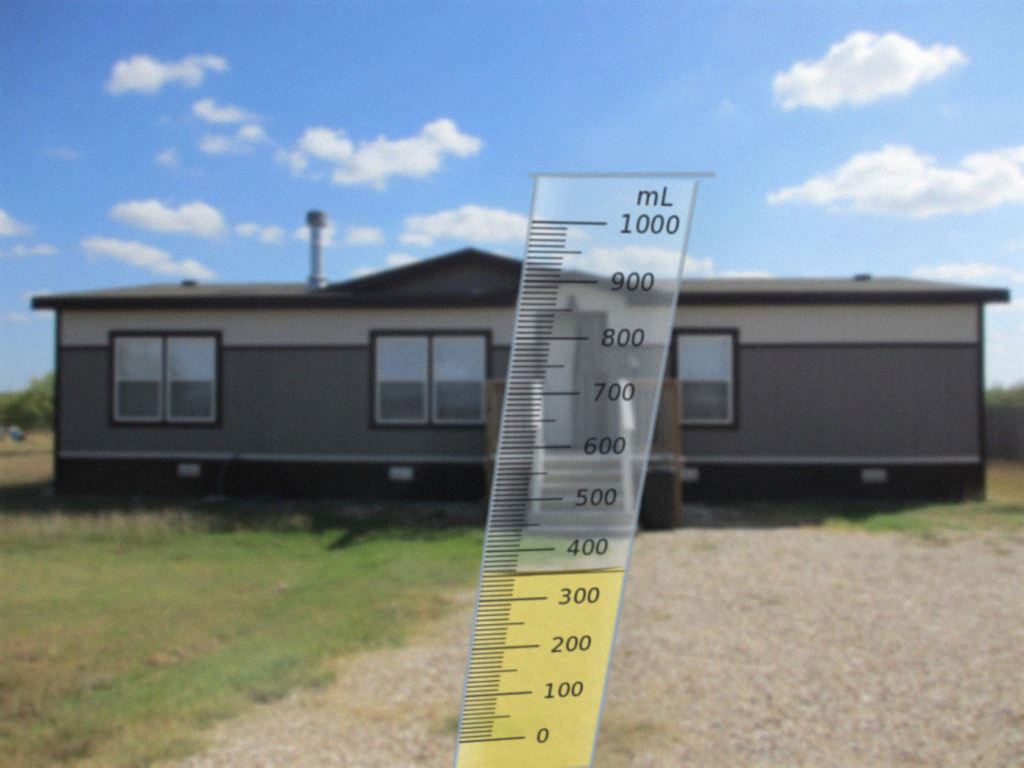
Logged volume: 350 mL
